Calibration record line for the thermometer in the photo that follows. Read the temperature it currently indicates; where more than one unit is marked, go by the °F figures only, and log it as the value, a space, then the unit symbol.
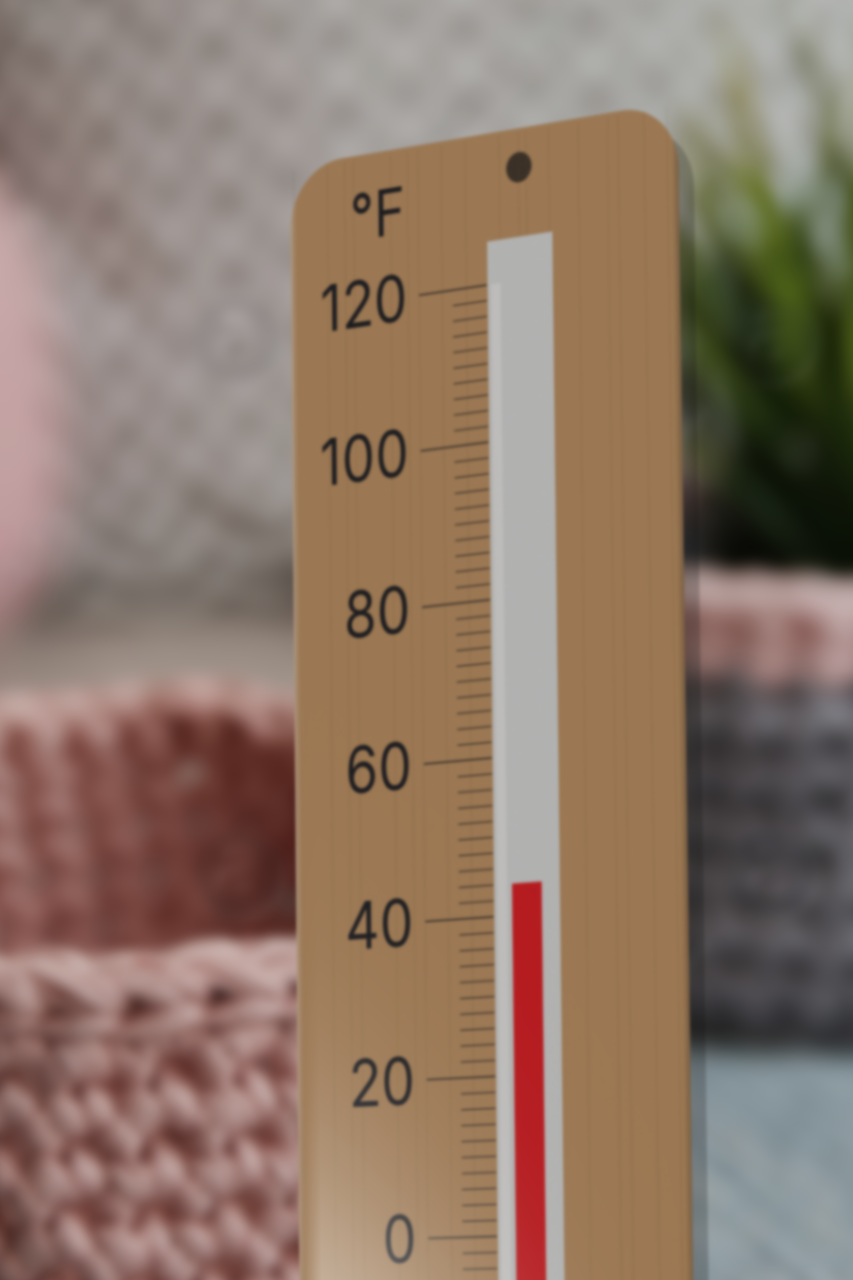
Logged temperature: 44 °F
